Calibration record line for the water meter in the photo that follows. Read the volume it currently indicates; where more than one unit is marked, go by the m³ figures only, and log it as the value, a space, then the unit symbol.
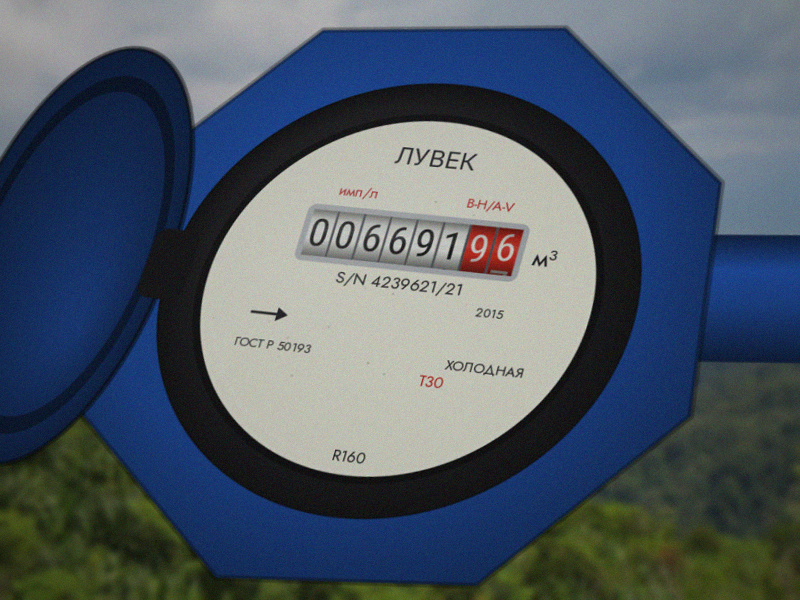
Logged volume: 6691.96 m³
